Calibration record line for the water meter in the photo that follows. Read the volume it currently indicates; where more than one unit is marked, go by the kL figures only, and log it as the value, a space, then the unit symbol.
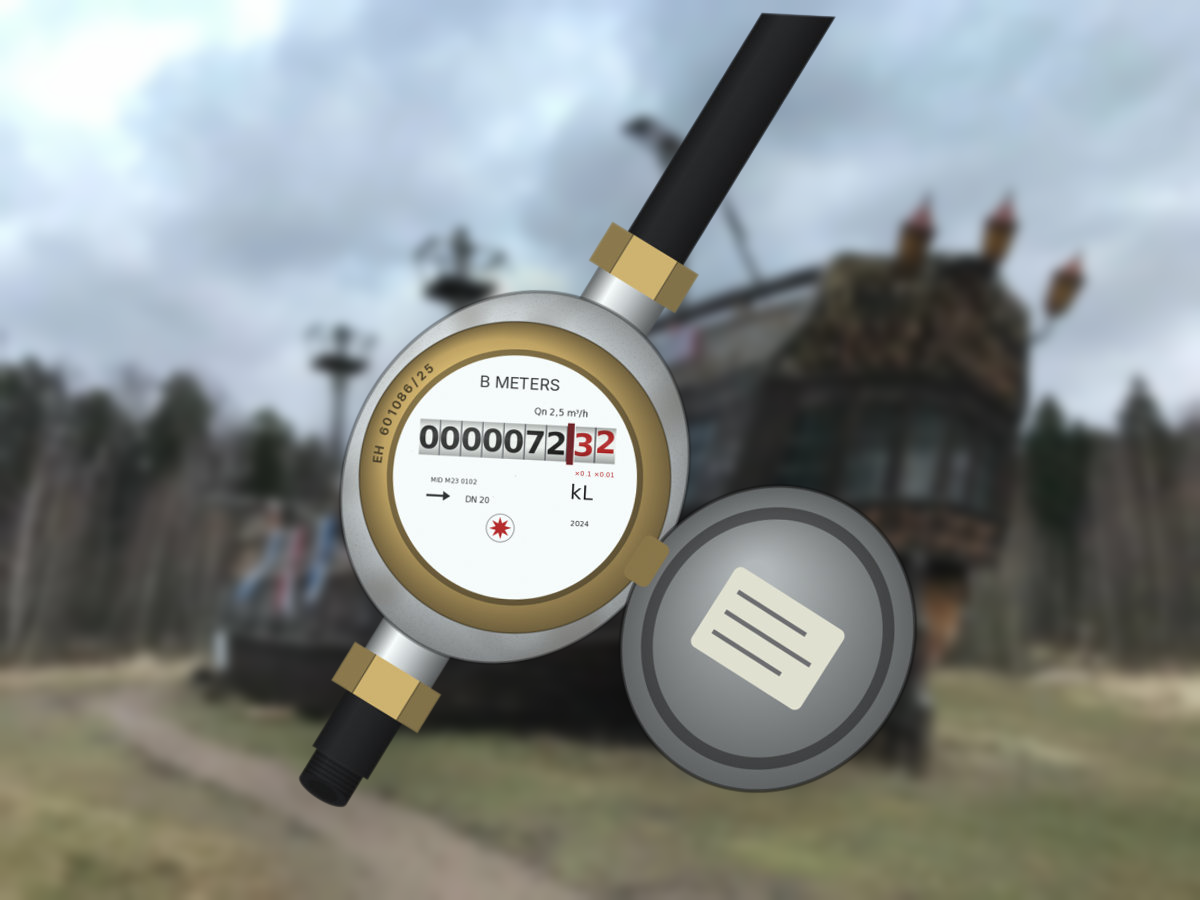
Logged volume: 72.32 kL
